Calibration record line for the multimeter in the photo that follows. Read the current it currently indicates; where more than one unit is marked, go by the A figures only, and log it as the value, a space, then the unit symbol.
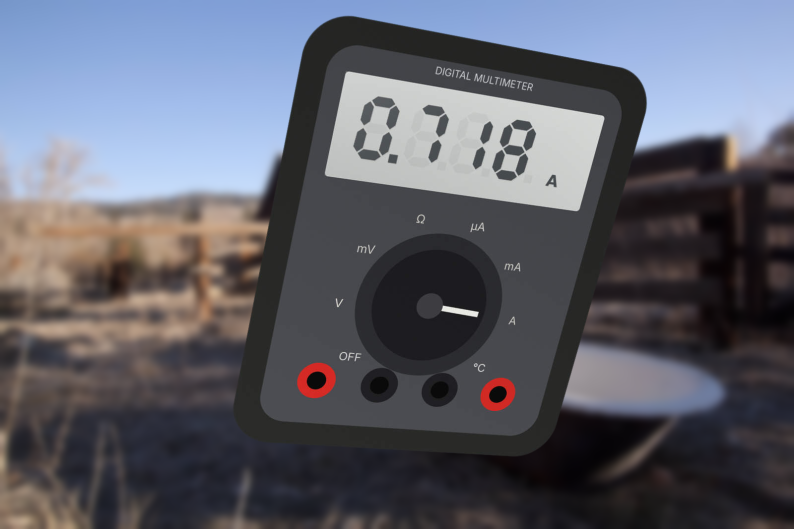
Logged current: 0.718 A
